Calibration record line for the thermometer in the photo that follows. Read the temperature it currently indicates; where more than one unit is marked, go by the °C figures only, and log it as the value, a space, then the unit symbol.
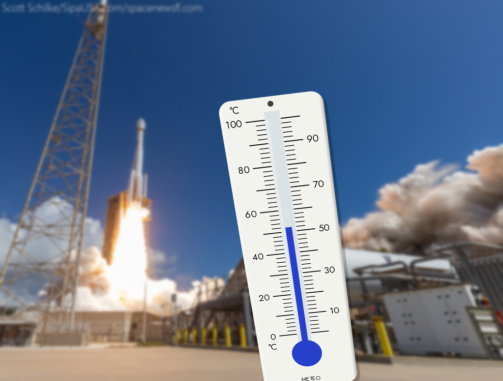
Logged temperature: 52 °C
